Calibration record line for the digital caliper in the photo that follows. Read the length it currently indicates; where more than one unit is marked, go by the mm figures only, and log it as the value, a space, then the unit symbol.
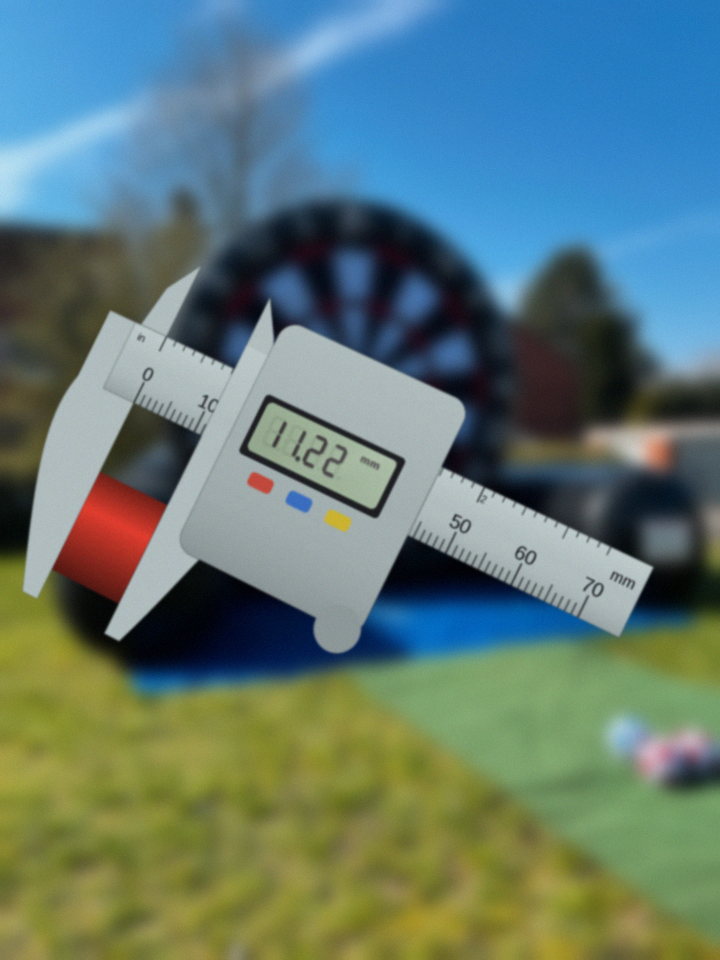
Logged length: 11.22 mm
